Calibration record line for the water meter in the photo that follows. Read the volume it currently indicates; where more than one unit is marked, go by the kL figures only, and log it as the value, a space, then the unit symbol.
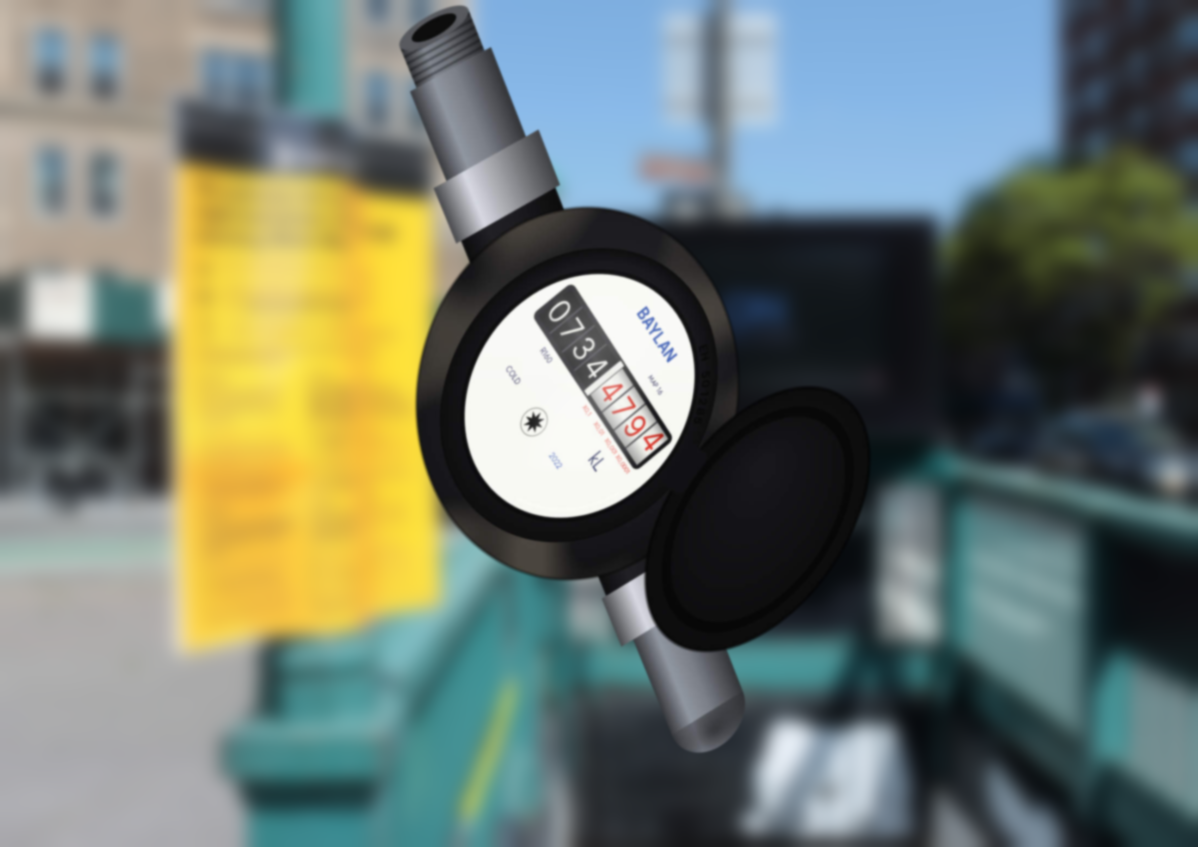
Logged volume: 734.4794 kL
